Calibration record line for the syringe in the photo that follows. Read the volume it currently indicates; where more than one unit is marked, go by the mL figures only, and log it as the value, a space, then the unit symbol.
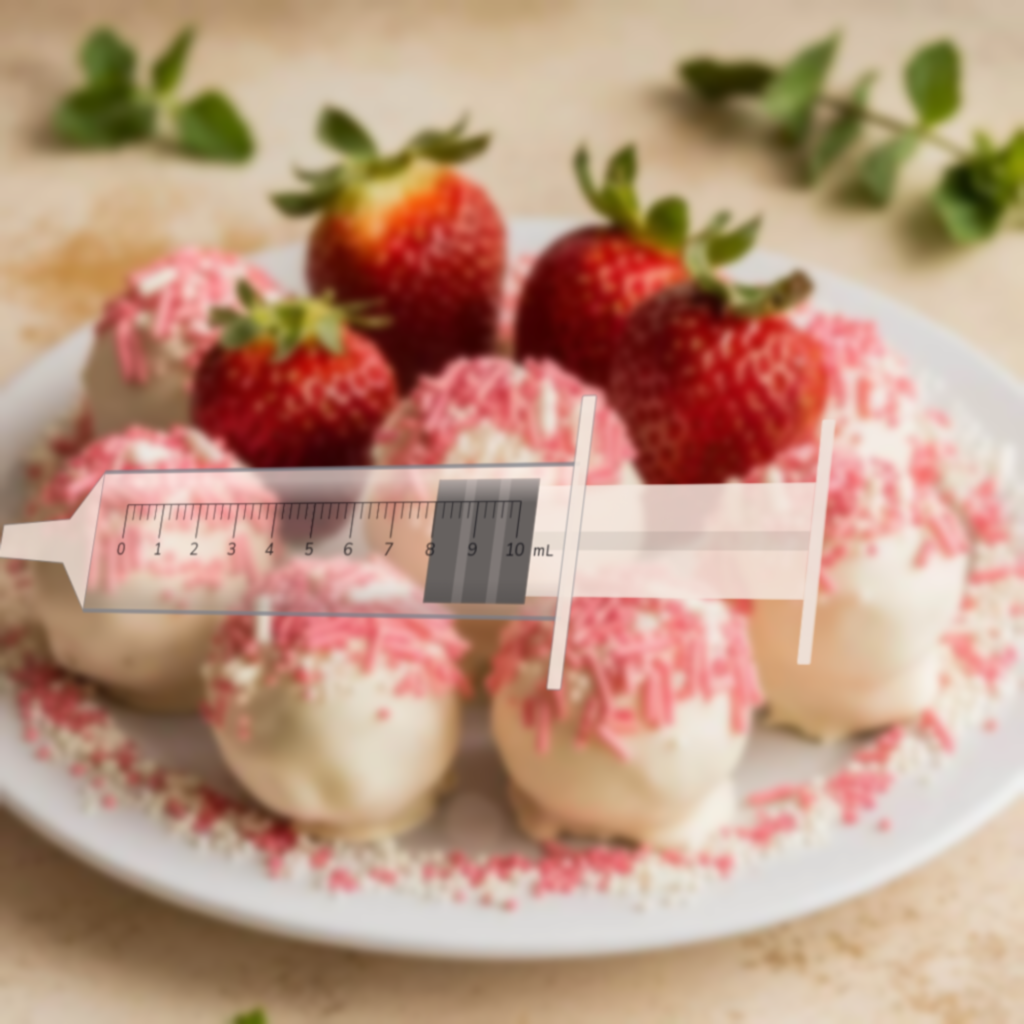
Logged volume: 8 mL
